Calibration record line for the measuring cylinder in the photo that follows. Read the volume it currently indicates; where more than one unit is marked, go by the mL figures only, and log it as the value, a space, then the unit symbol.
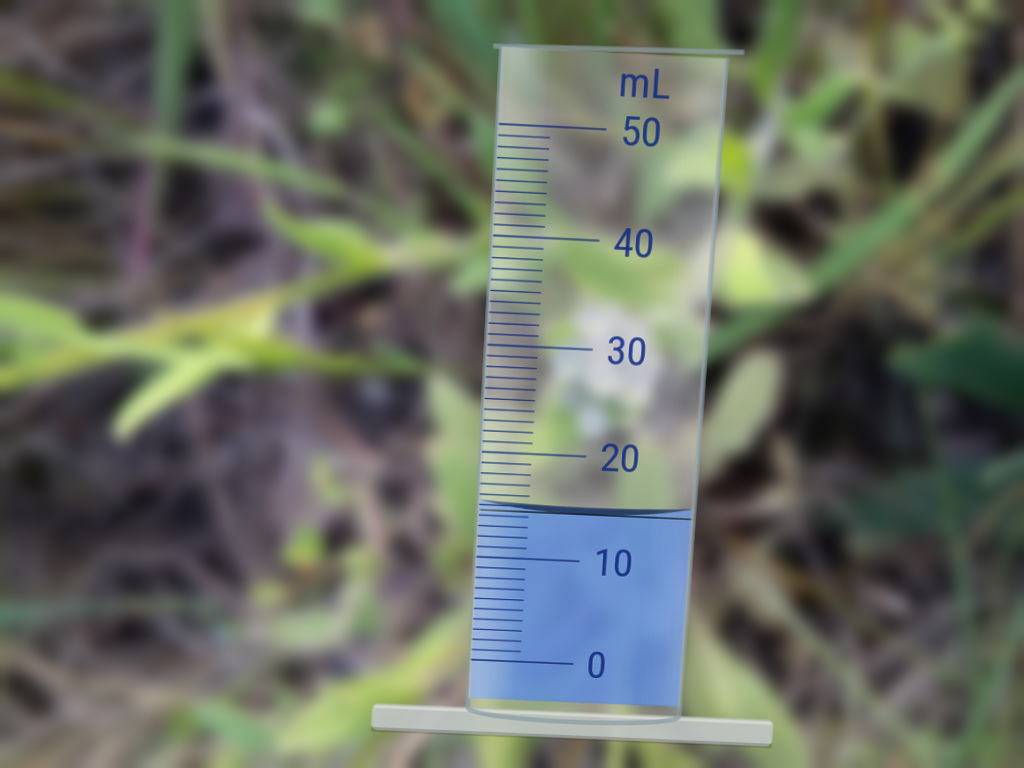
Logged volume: 14.5 mL
